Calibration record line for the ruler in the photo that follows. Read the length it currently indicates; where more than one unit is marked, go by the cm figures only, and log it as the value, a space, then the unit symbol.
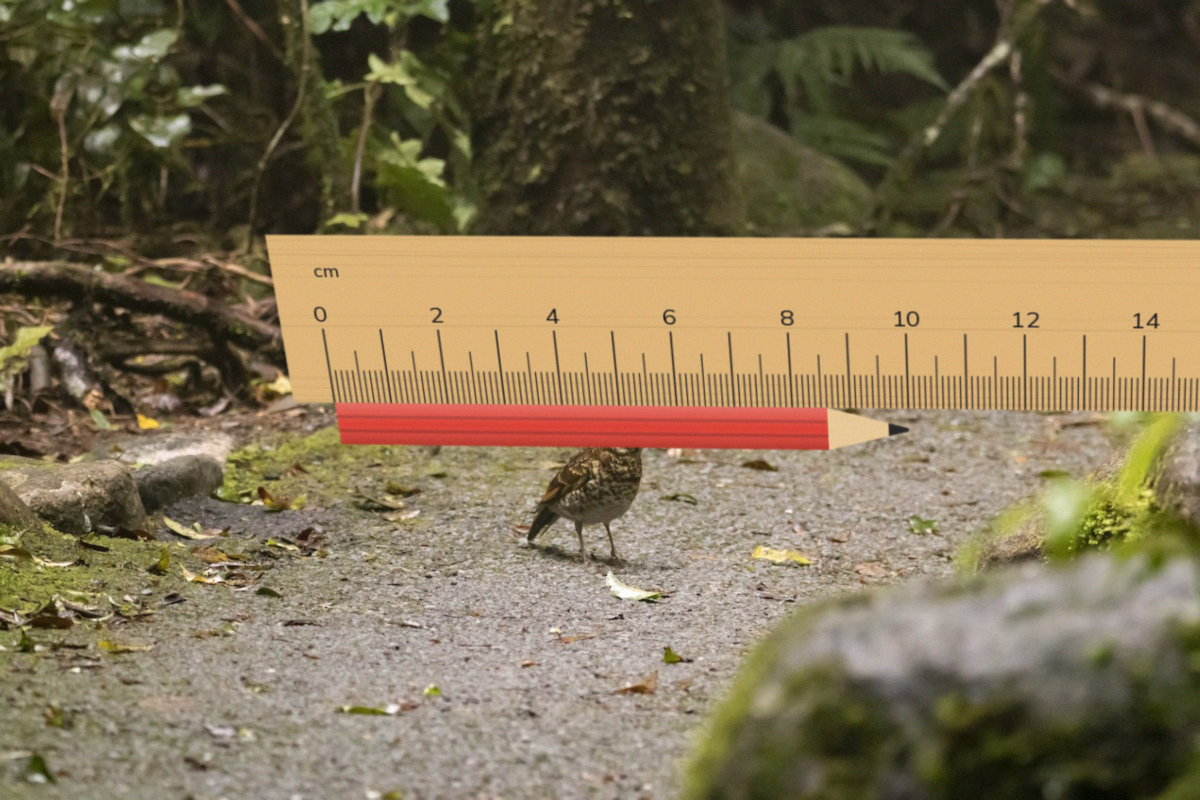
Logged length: 10 cm
